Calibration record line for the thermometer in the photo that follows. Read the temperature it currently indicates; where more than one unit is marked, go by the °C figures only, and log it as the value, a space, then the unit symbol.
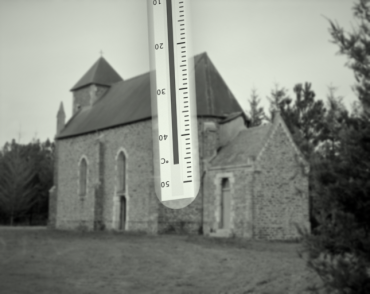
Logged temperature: 46 °C
